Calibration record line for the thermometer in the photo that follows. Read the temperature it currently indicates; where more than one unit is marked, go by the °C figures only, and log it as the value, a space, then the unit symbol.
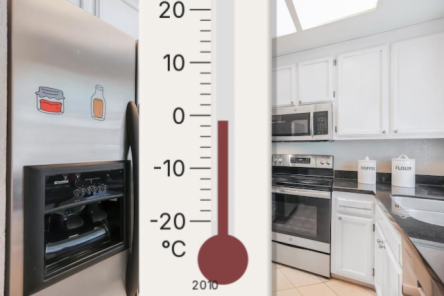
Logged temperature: -1 °C
